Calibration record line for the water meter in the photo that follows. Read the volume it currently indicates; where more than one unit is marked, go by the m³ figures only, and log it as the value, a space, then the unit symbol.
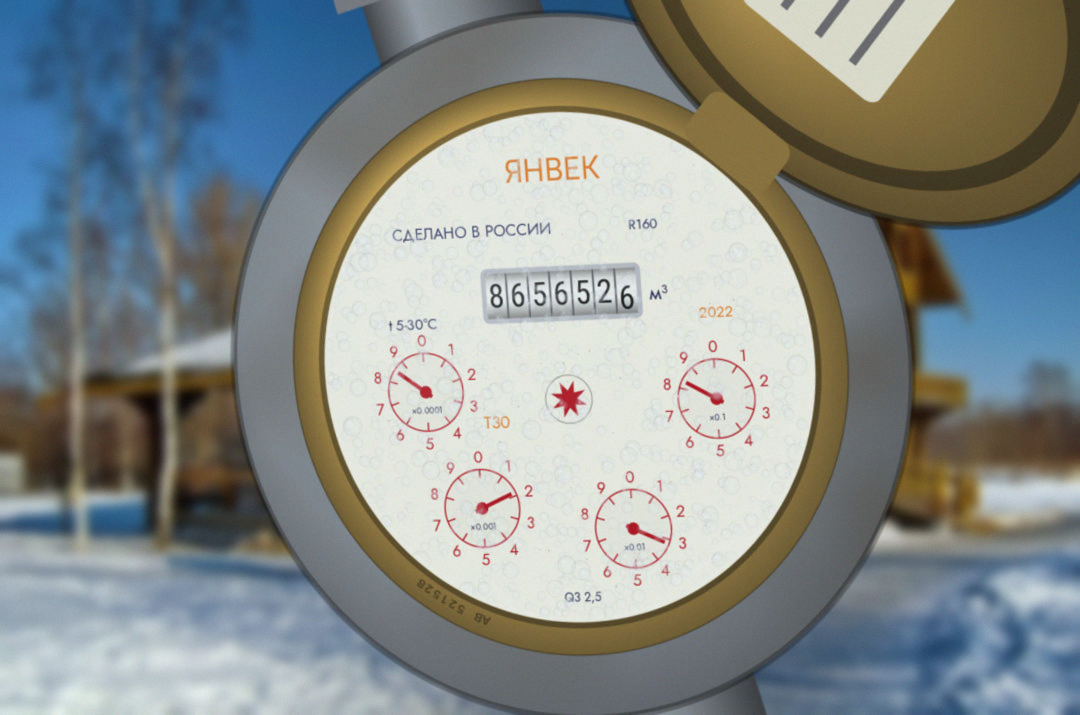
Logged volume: 8656525.8318 m³
